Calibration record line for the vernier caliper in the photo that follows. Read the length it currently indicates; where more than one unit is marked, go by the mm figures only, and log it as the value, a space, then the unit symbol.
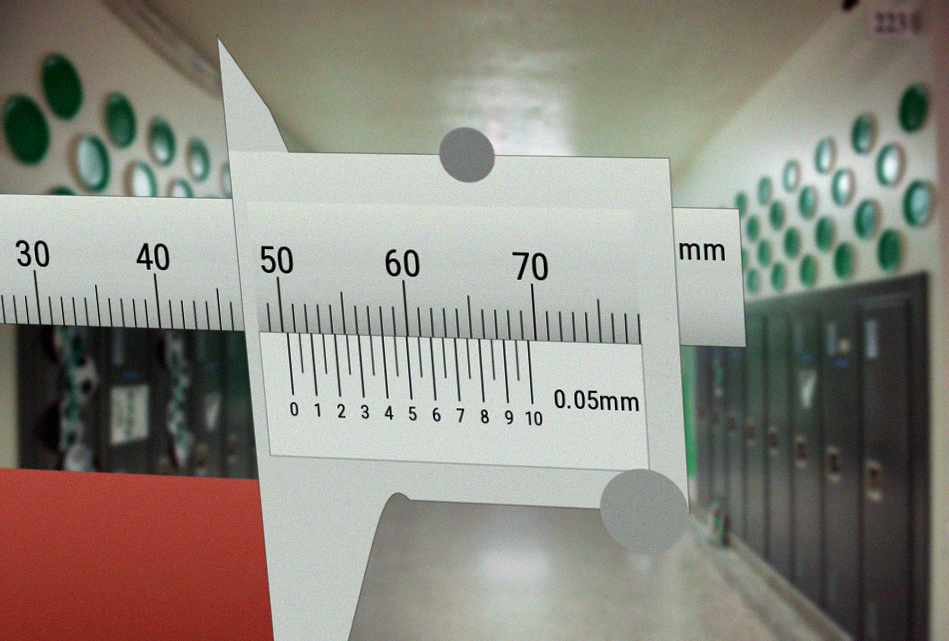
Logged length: 50.4 mm
